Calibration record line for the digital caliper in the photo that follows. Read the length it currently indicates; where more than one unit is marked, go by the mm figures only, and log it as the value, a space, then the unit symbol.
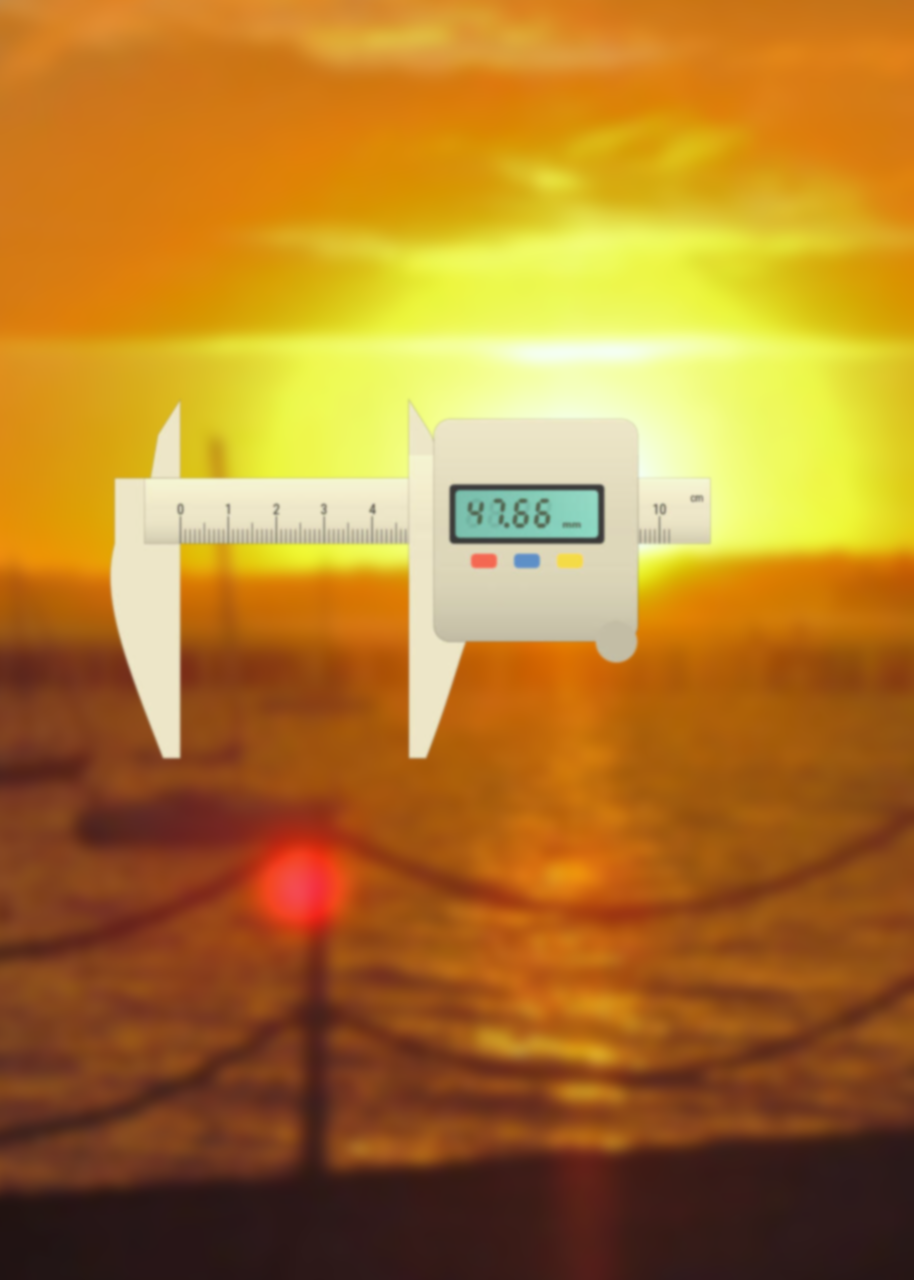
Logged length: 47.66 mm
